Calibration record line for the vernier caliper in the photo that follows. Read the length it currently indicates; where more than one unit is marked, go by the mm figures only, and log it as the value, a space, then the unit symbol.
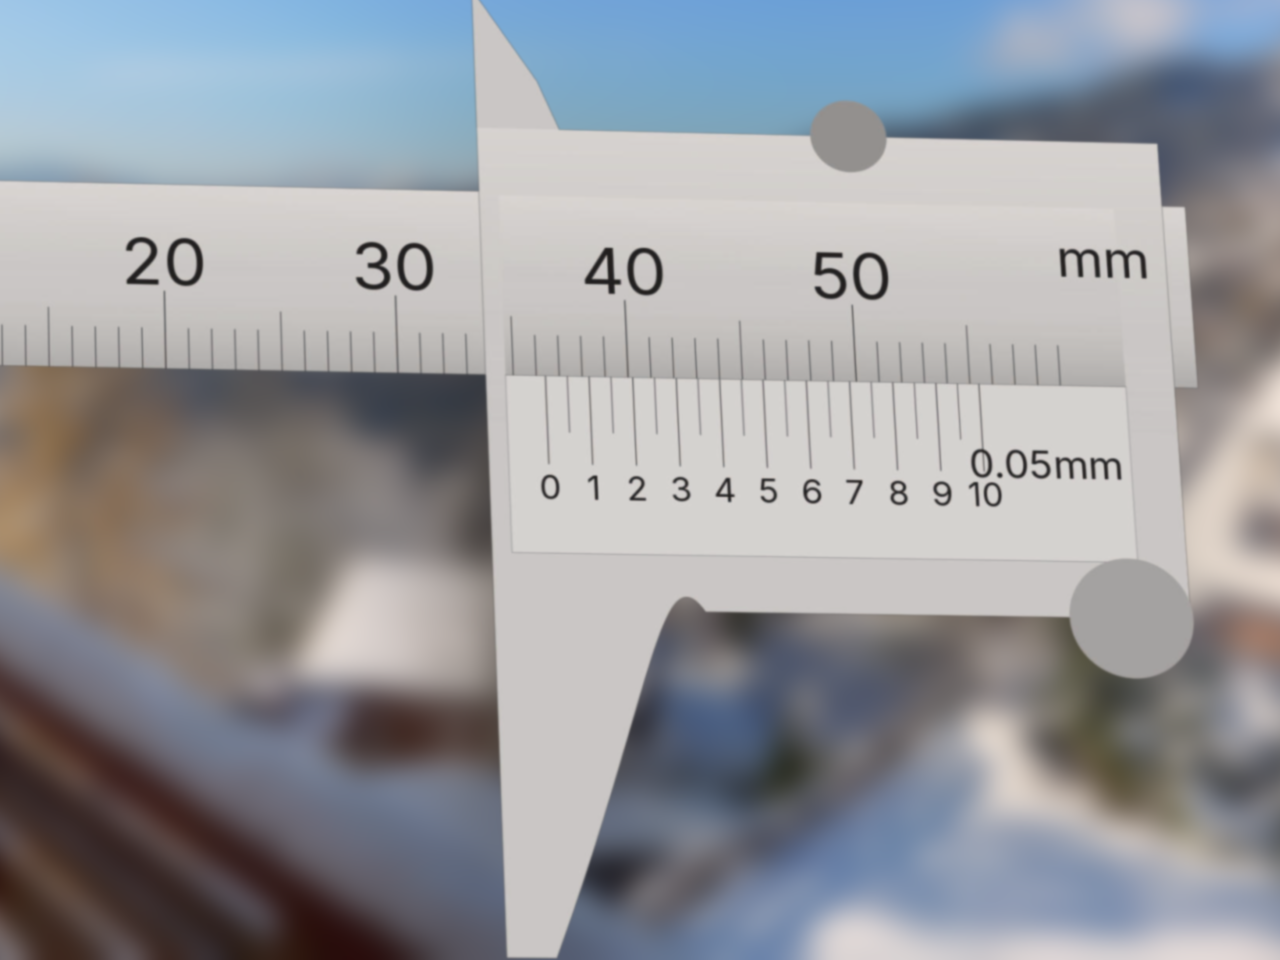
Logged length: 36.4 mm
